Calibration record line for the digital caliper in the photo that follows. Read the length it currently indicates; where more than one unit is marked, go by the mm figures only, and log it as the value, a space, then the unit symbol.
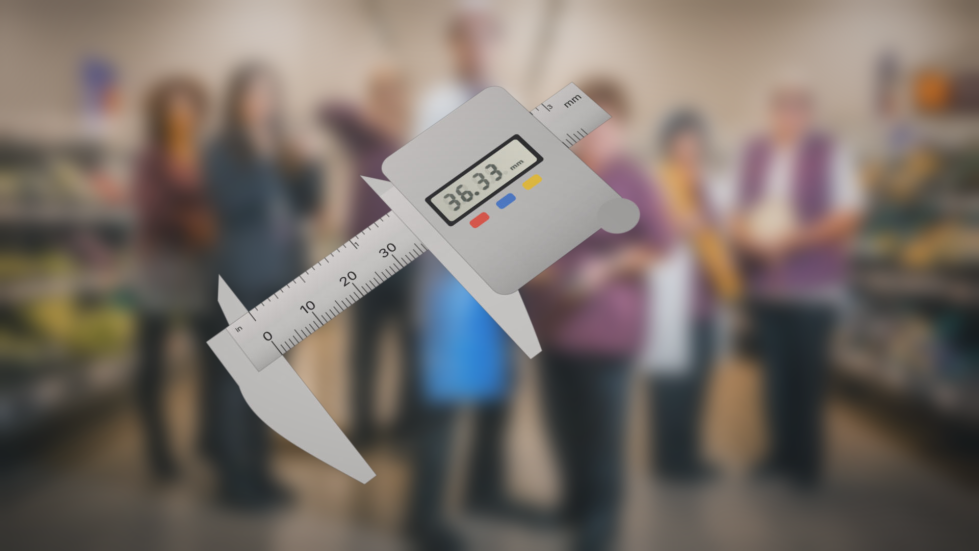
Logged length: 36.33 mm
